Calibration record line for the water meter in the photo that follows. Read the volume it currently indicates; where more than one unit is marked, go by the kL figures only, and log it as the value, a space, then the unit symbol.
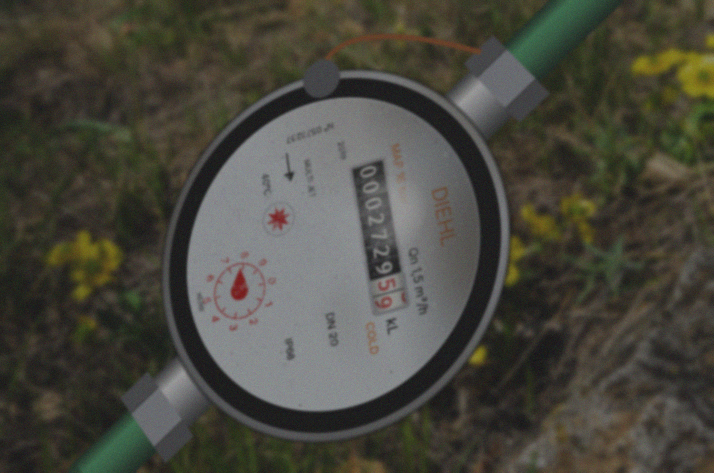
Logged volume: 2729.587 kL
